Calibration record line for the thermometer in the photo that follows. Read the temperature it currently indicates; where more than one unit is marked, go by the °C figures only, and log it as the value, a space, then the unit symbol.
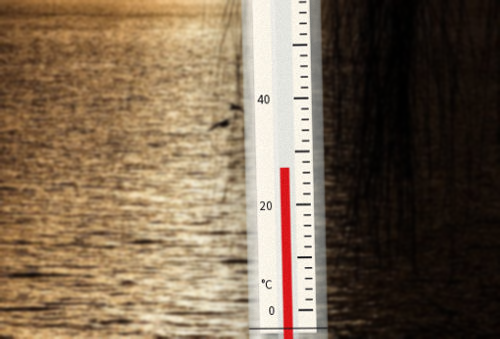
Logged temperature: 27 °C
